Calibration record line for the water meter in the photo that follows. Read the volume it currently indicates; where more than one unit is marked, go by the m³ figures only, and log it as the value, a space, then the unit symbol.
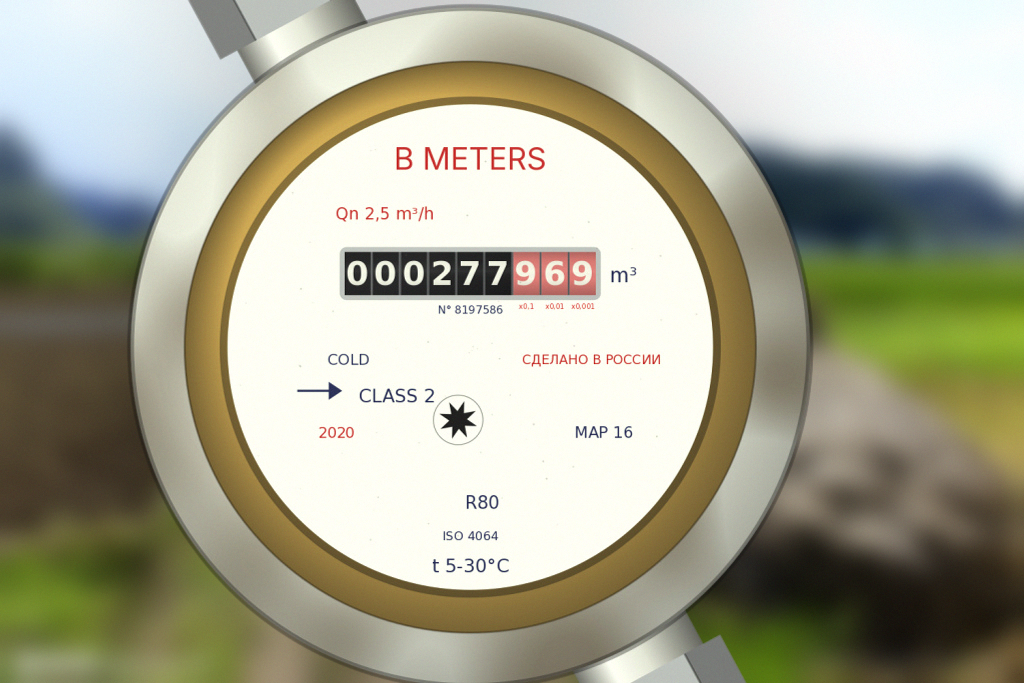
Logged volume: 277.969 m³
